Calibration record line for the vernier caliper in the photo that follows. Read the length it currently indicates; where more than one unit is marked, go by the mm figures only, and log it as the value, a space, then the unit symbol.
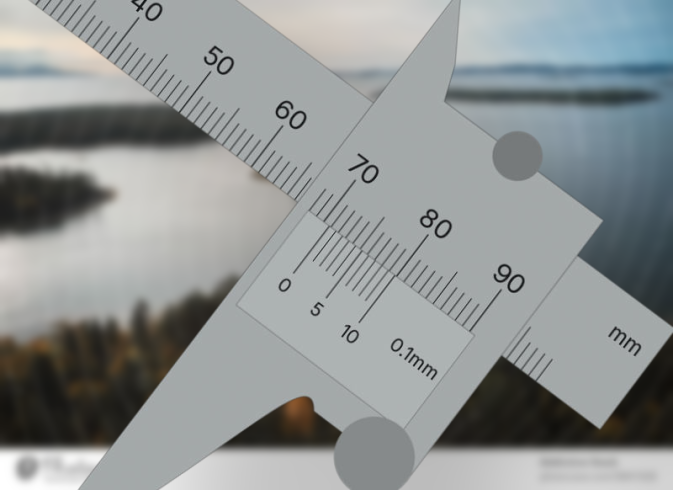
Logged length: 70.8 mm
